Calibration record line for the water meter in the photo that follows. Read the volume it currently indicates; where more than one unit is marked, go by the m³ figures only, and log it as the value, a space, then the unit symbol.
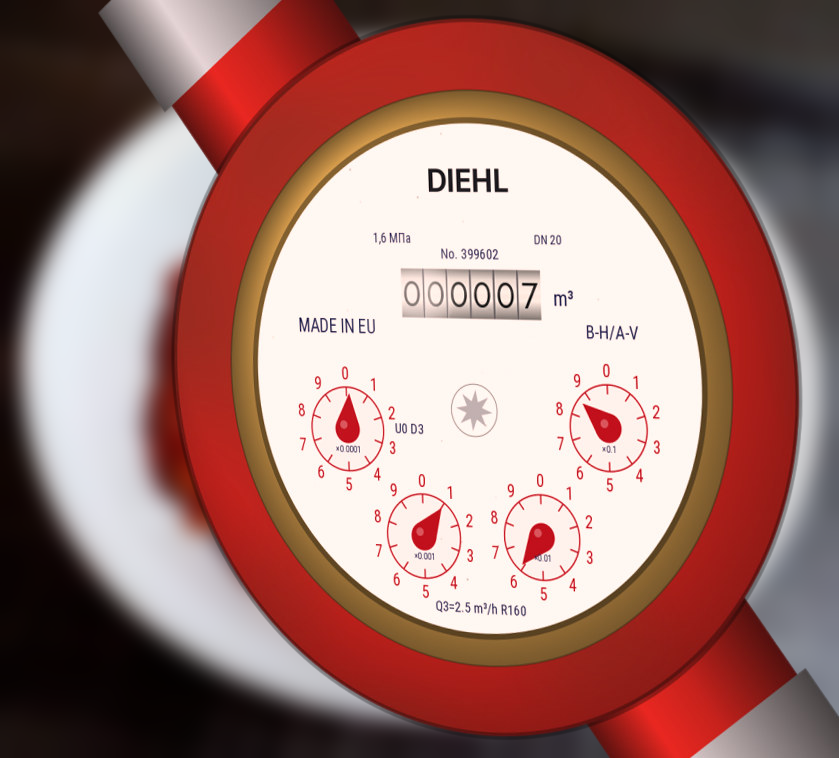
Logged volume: 7.8610 m³
